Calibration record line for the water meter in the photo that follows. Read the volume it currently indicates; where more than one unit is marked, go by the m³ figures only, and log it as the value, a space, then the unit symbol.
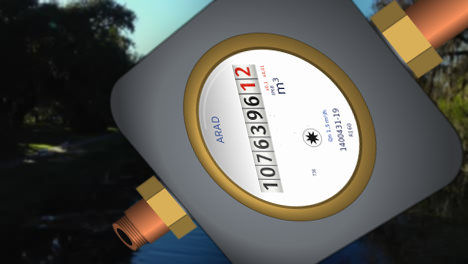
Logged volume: 1076396.12 m³
